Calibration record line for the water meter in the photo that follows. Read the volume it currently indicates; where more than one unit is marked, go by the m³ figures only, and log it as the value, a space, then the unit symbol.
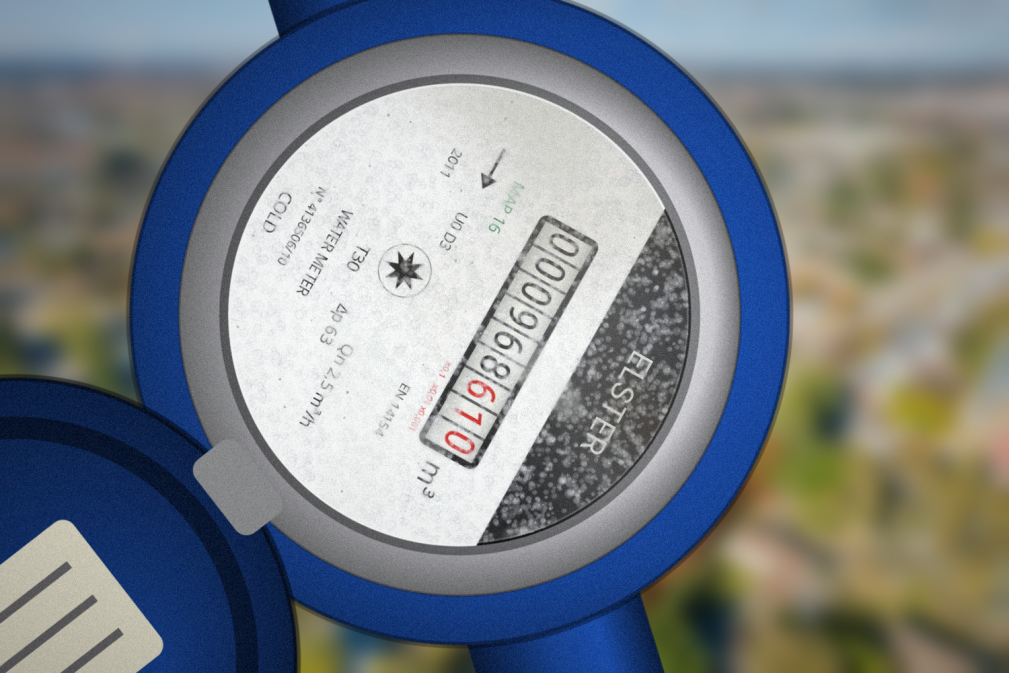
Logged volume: 968.610 m³
